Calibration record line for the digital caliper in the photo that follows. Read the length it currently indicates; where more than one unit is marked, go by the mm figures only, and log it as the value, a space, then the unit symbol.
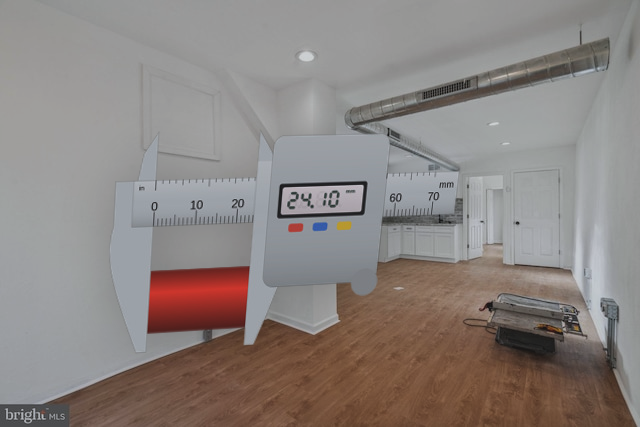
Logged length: 24.10 mm
